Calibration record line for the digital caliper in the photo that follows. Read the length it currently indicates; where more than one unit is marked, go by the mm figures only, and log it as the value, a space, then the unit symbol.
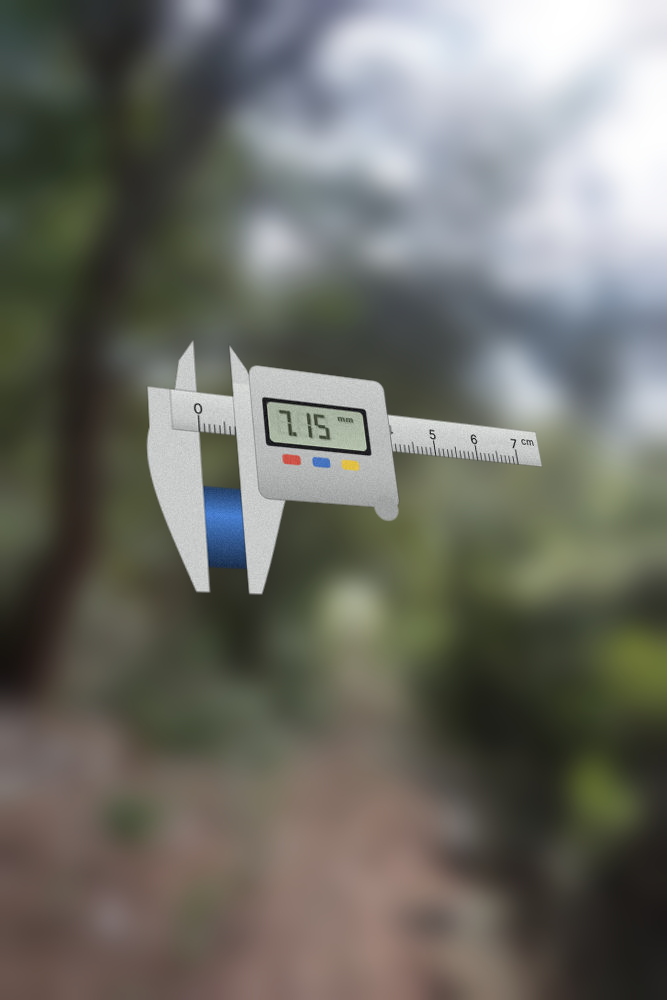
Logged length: 7.15 mm
